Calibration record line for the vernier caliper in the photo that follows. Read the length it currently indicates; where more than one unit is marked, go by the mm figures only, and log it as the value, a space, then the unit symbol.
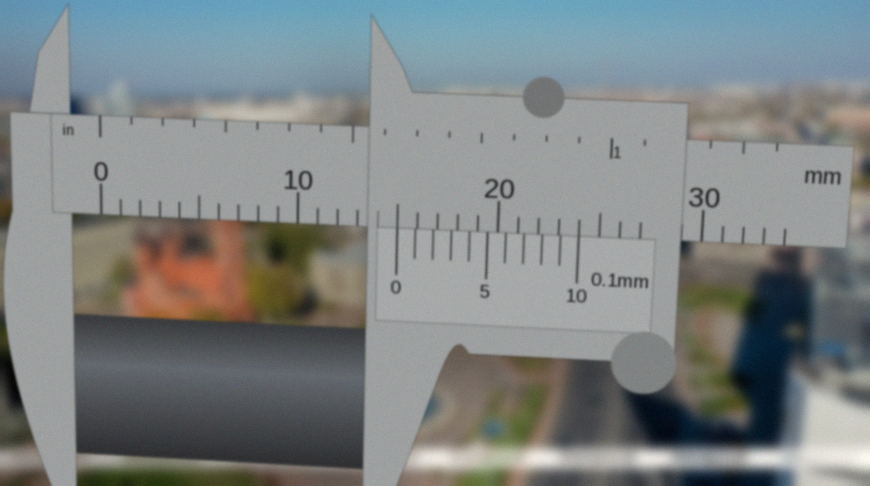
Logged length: 15.0 mm
